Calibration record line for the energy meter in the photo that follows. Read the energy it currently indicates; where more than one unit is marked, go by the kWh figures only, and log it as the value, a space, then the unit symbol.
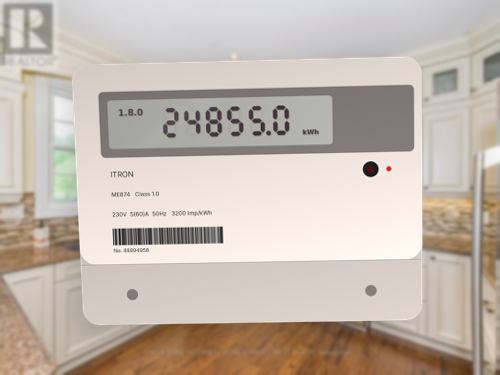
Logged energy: 24855.0 kWh
